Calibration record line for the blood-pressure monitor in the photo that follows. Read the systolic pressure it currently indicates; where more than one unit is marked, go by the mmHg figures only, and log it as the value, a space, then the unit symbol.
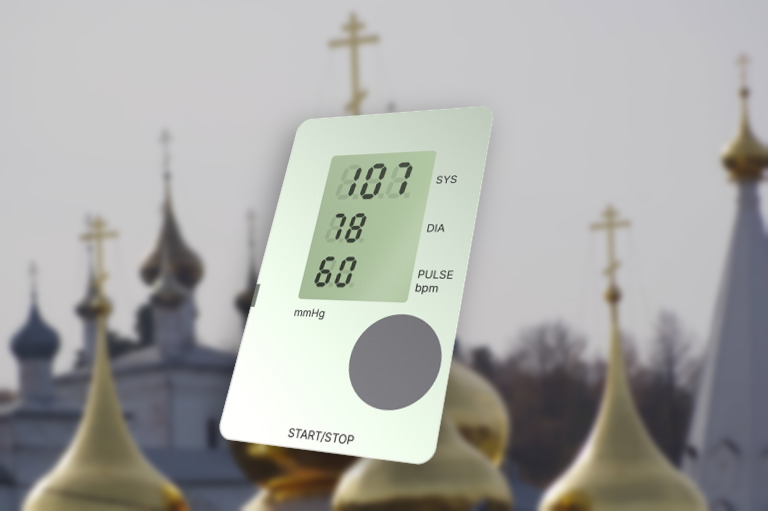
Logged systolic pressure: 107 mmHg
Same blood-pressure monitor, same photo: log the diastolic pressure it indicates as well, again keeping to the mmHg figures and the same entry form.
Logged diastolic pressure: 78 mmHg
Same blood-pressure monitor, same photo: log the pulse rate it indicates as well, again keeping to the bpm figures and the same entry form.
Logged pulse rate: 60 bpm
